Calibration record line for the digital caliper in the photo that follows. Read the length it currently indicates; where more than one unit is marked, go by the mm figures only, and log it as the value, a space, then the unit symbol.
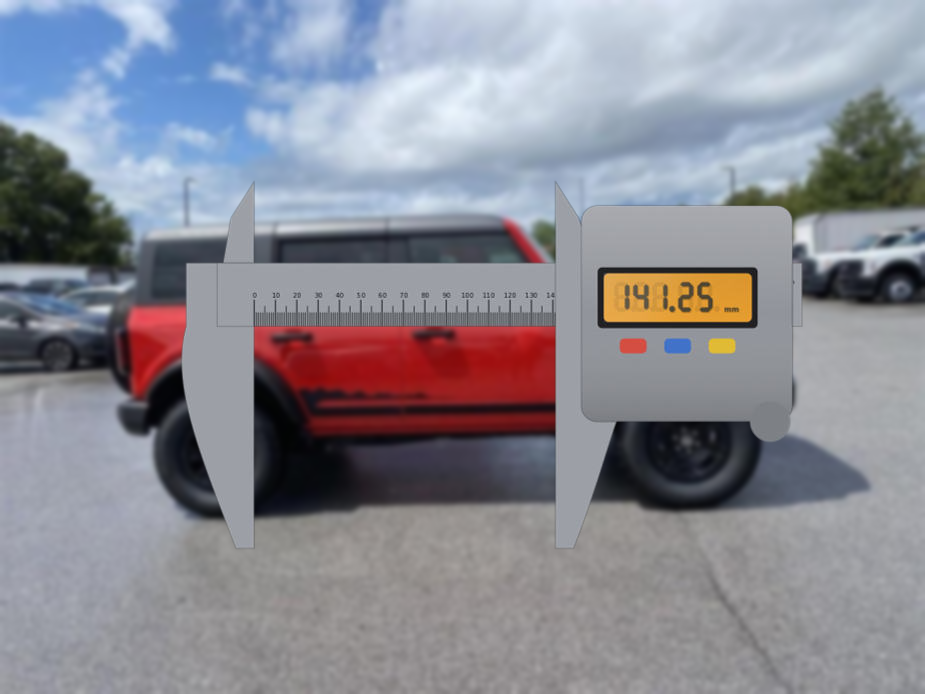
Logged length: 141.25 mm
